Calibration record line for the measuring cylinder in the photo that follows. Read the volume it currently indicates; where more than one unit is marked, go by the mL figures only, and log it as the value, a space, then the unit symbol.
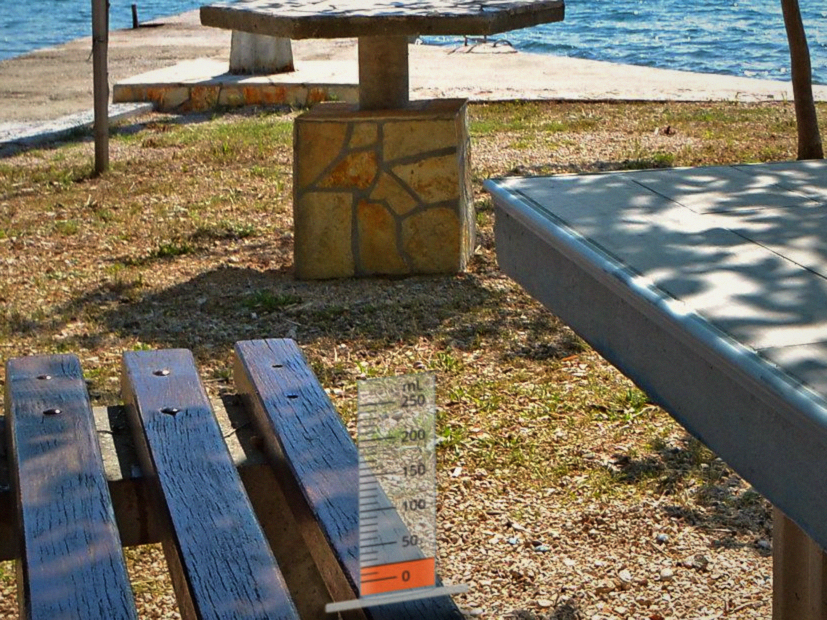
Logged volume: 20 mL
